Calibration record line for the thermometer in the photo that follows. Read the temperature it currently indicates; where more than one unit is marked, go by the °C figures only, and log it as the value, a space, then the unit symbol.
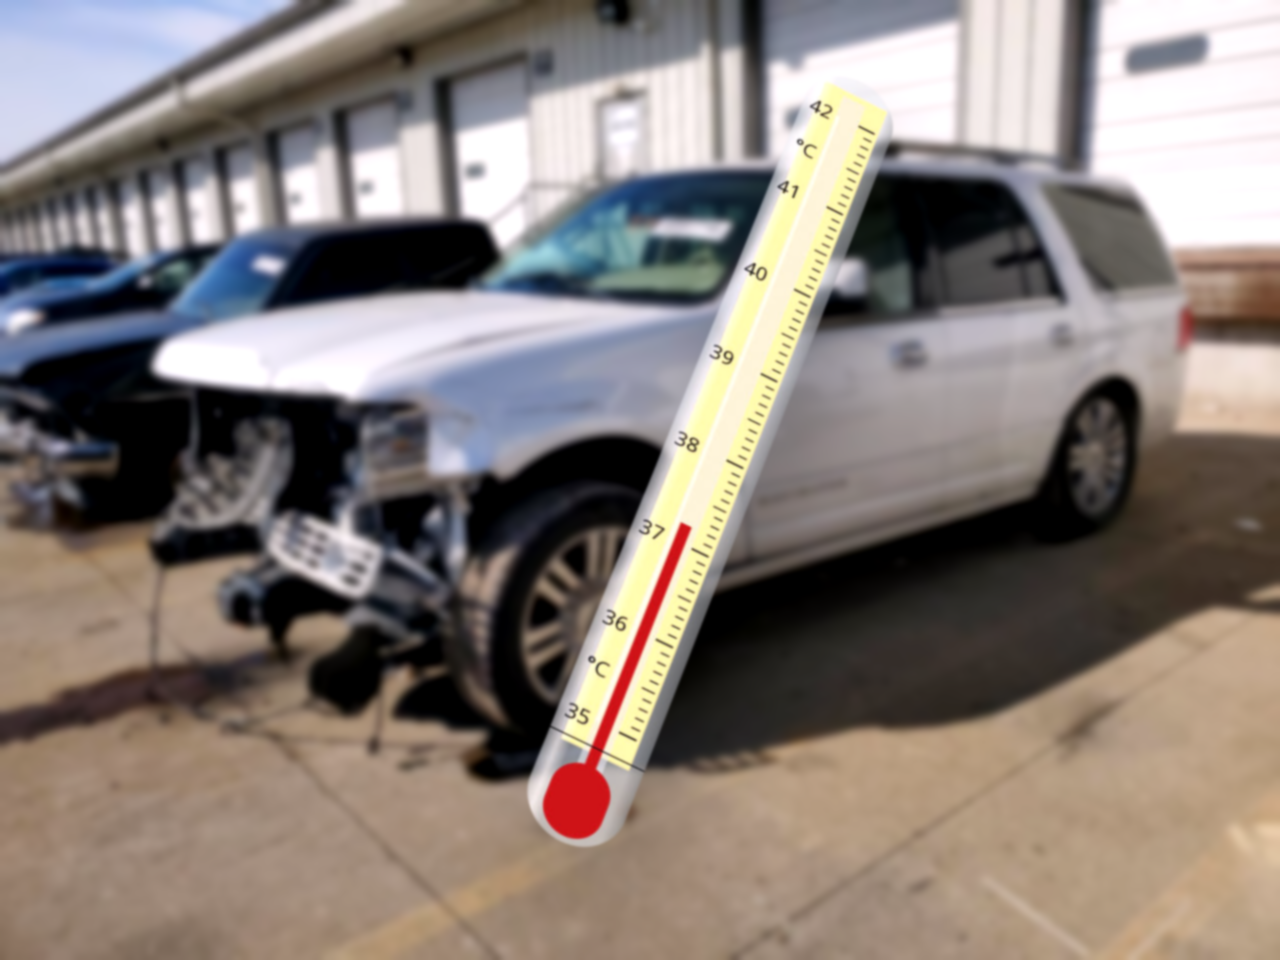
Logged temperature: 37.2 °C
